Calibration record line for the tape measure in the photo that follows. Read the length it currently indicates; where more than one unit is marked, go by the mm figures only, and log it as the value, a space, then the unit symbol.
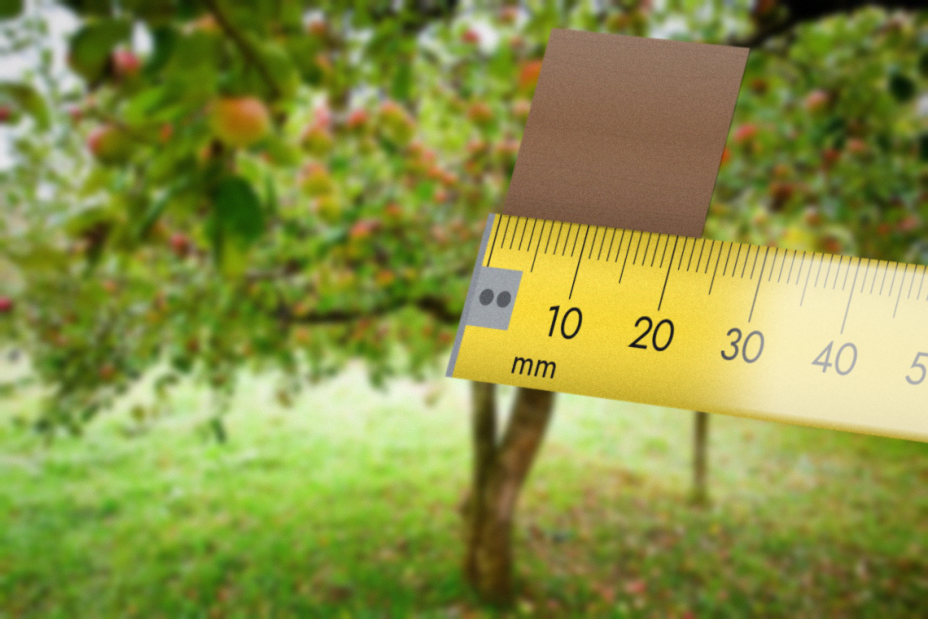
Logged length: 22.5 mm
